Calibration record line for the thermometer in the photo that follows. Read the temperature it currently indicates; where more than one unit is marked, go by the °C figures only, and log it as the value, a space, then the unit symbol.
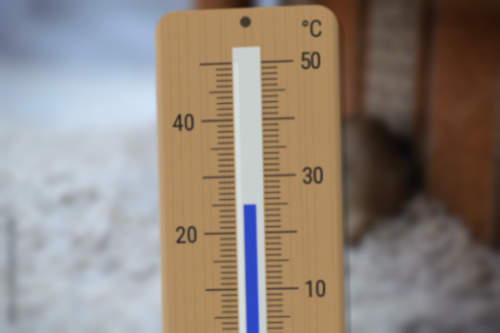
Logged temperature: 25 °C
